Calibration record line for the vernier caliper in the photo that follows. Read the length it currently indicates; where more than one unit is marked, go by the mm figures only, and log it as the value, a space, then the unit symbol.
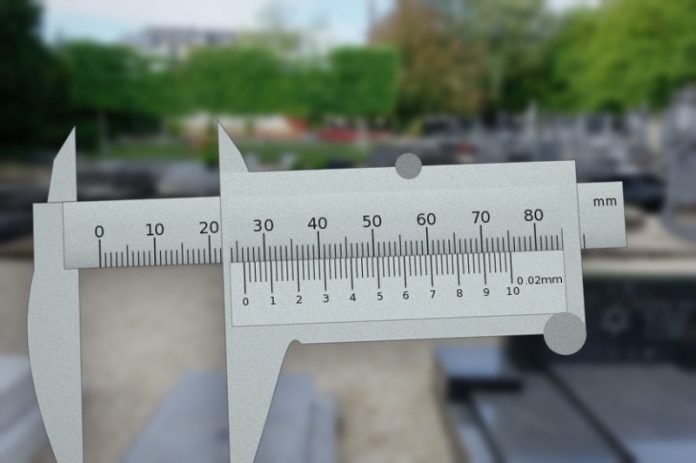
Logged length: 26.2 mm
